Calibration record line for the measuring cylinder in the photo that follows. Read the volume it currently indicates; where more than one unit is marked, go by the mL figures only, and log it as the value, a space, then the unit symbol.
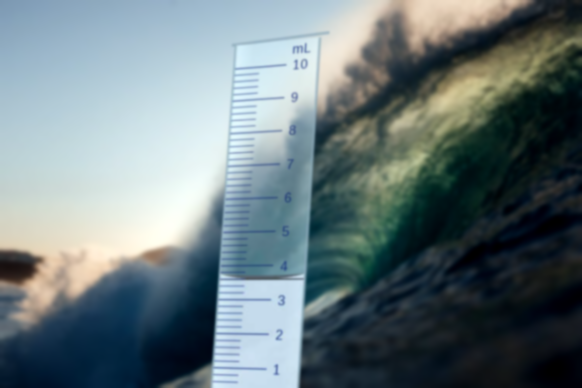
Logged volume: 3.6 mL
